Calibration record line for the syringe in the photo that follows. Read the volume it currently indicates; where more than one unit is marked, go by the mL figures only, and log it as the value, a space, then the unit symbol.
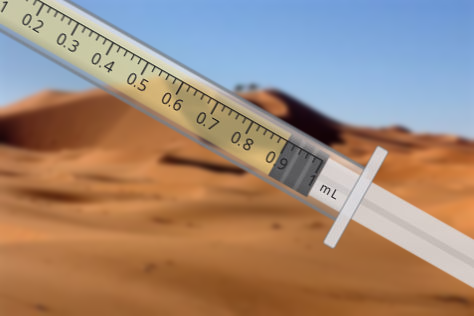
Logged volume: 0.9 mL
